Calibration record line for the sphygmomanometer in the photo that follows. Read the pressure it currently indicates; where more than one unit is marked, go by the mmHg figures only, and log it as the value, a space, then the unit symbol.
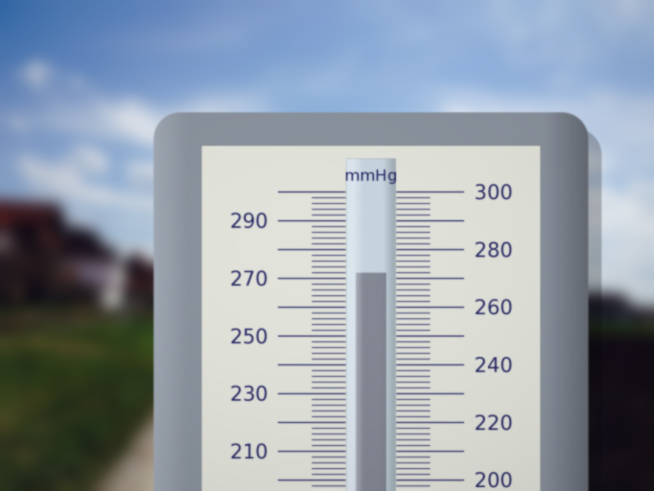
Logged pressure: 272 mmHg
